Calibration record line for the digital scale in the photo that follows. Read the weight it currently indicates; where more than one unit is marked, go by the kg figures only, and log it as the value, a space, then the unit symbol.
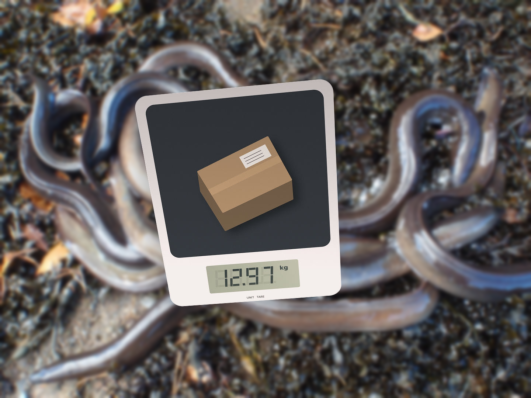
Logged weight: 12.97 kg
